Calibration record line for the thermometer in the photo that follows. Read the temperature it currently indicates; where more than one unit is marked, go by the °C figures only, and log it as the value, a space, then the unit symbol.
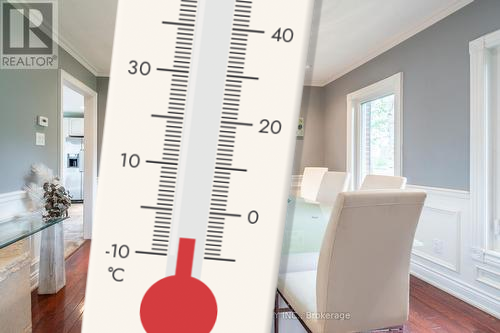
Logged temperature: -6 °C
